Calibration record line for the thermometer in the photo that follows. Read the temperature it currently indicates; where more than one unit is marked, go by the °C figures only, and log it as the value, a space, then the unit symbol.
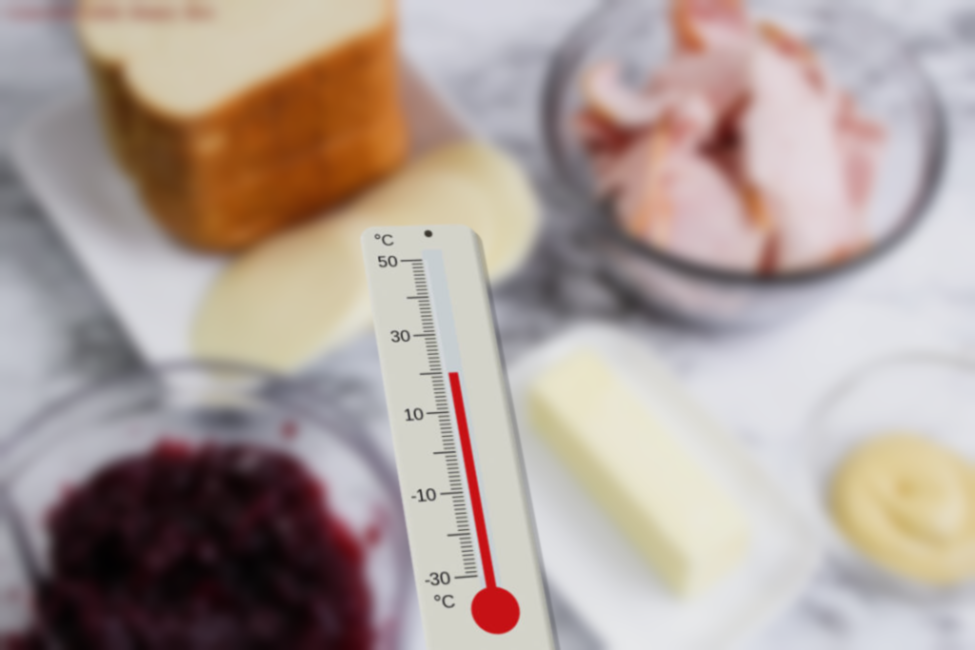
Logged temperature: 20 °C
